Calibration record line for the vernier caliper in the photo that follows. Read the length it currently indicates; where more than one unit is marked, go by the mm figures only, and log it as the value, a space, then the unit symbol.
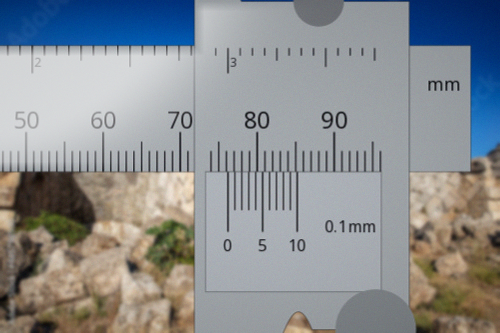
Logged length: 76.2 mm
